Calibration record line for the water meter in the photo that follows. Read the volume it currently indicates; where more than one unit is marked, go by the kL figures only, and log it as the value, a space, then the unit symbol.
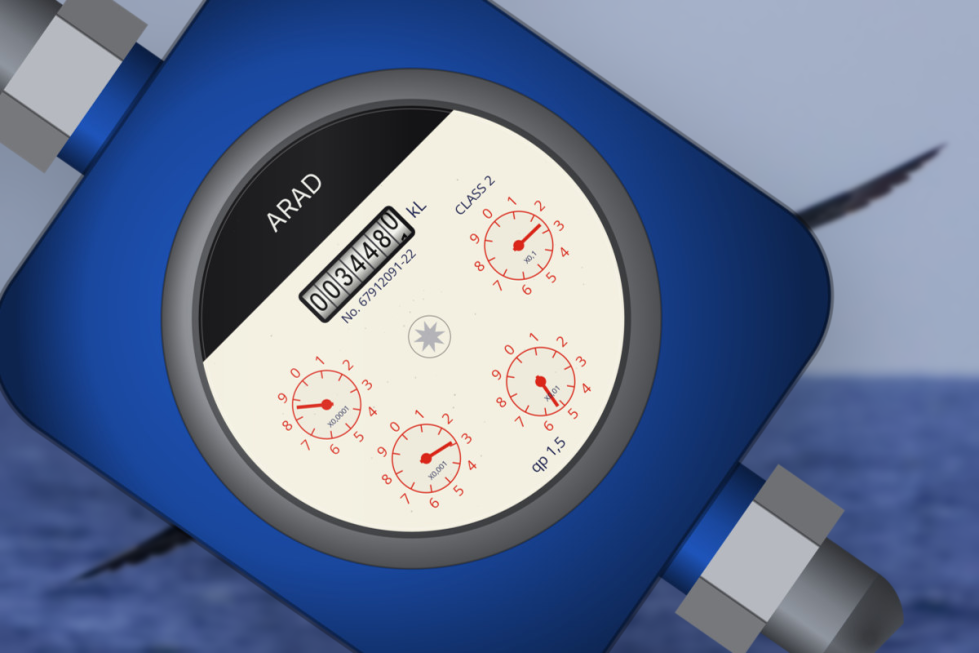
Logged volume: 34480.2528 kL
